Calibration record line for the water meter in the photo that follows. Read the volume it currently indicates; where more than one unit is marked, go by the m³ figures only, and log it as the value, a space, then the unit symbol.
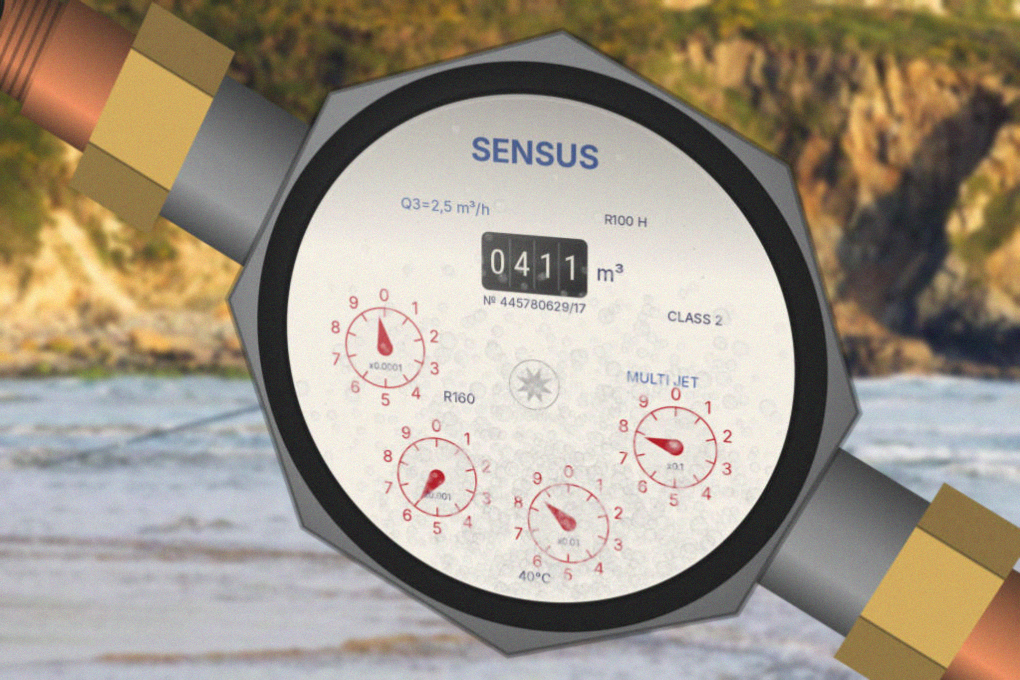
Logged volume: 411.7859 m³
